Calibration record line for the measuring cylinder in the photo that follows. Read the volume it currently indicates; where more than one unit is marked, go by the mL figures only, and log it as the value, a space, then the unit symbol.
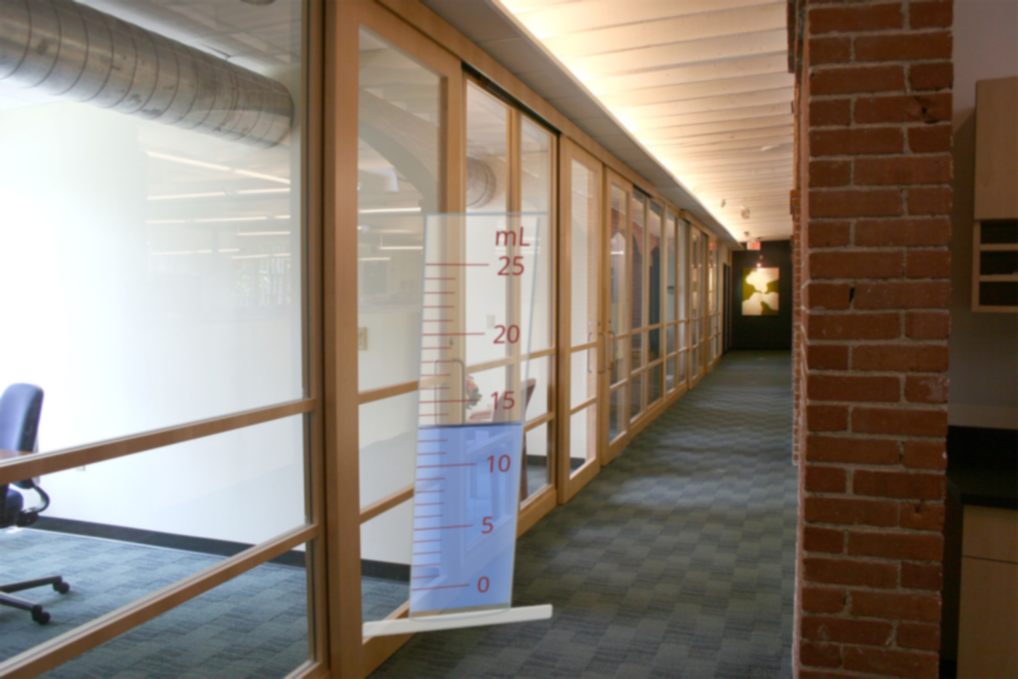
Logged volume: 13 mL
